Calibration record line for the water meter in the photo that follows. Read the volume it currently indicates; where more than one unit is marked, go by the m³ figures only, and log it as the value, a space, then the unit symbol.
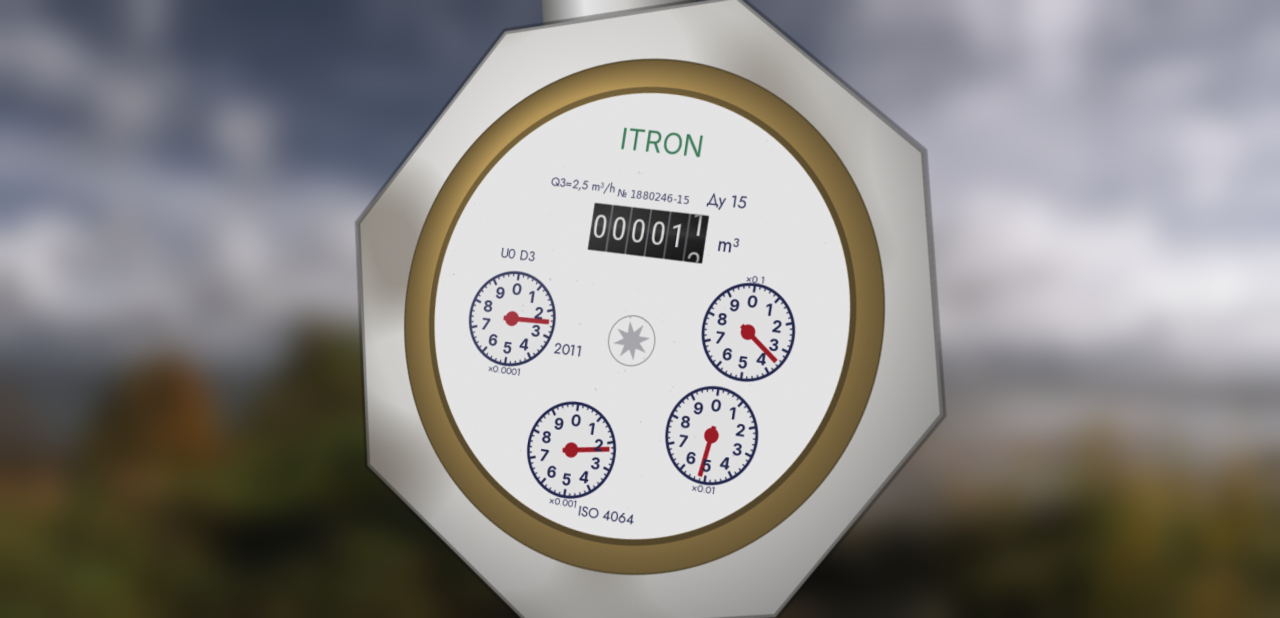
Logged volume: 11.3522 m³
